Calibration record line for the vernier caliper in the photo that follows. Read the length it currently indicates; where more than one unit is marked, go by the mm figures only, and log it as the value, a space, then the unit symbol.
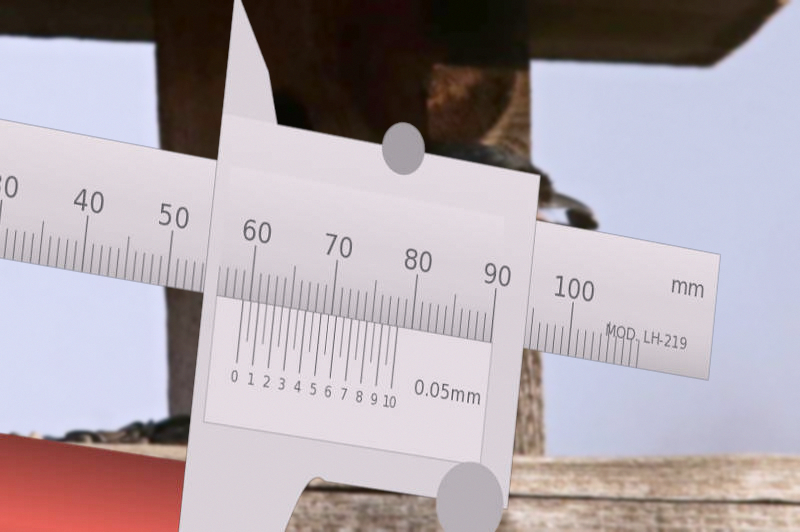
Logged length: 59.2 mm
